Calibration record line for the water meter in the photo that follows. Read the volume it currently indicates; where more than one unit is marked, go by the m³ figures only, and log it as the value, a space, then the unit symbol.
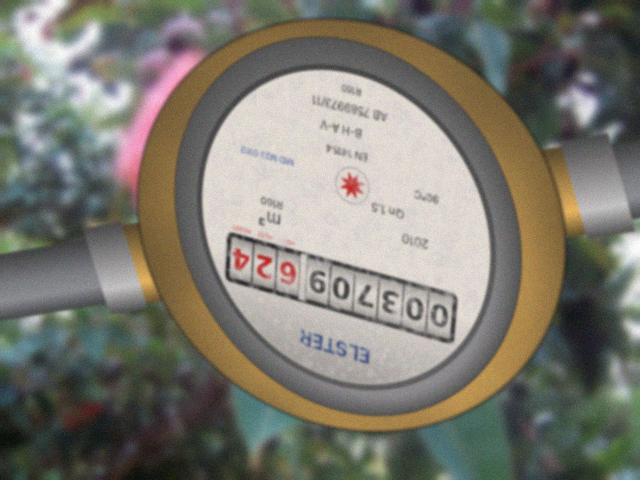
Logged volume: 3709.624 m³
